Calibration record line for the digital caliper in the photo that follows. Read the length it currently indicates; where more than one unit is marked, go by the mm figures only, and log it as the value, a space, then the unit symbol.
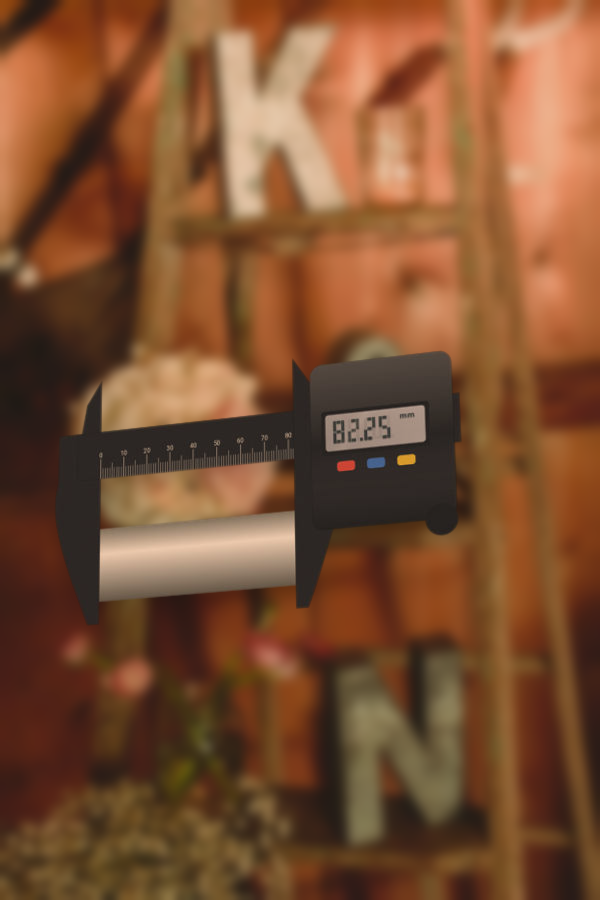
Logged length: 82.25 mm
